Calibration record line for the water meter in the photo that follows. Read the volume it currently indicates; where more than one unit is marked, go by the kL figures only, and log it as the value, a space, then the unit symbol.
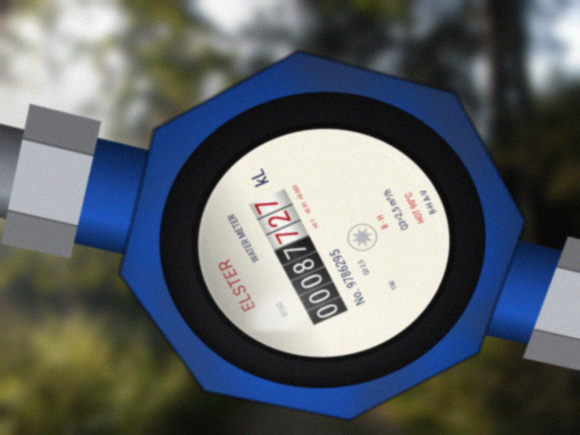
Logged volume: 87.727 kL
